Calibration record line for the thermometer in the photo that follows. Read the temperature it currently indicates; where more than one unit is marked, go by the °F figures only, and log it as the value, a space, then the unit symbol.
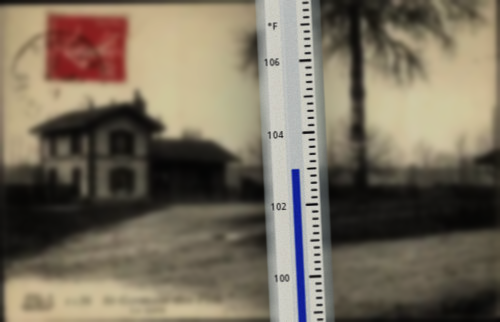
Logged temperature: 103 °F
